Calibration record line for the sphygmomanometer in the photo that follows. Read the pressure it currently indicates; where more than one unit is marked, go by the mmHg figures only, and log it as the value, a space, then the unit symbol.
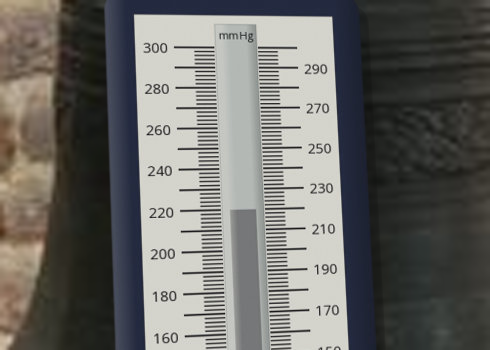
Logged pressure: 220 mmHg
